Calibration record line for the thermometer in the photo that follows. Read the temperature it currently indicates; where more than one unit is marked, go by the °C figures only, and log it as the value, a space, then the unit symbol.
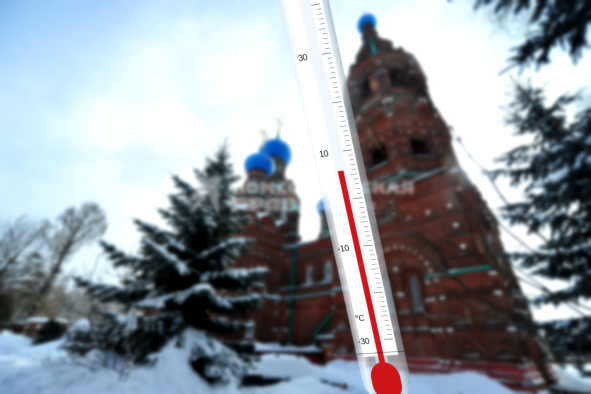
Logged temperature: 6 °C
